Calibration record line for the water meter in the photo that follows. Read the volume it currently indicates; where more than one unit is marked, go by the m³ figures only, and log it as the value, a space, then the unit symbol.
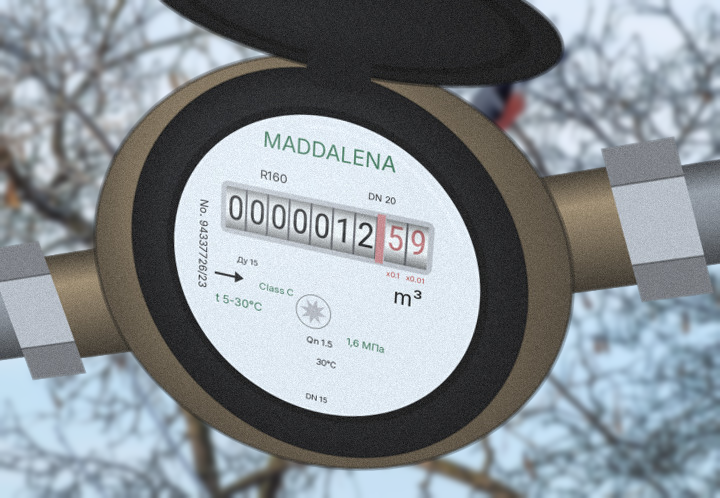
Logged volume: 12.59 m³
